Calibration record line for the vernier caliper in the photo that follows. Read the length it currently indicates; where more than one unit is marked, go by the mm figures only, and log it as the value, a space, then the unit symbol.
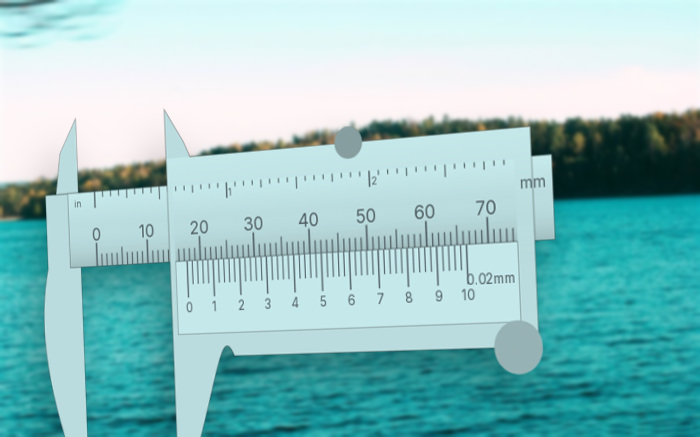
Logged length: 17.5 mm
